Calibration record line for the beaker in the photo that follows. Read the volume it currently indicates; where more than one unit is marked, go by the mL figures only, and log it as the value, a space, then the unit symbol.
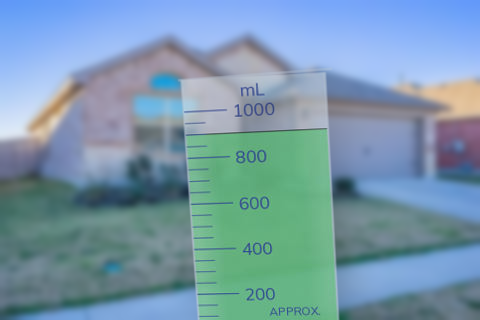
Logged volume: 900 mL
